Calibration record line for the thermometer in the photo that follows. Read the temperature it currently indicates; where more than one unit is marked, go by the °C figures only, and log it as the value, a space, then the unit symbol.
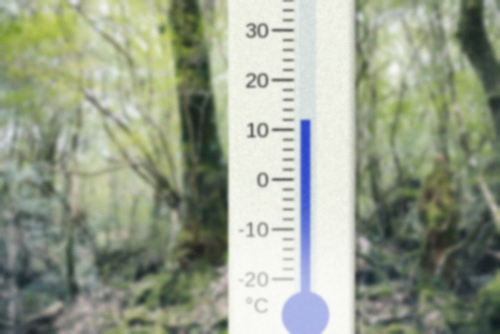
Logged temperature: 12 °C
